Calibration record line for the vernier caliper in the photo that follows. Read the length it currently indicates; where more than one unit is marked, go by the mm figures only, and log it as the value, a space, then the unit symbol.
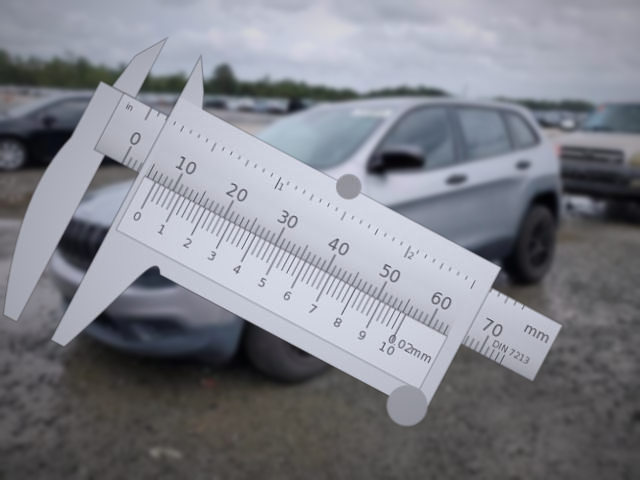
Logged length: 6.6 mm
